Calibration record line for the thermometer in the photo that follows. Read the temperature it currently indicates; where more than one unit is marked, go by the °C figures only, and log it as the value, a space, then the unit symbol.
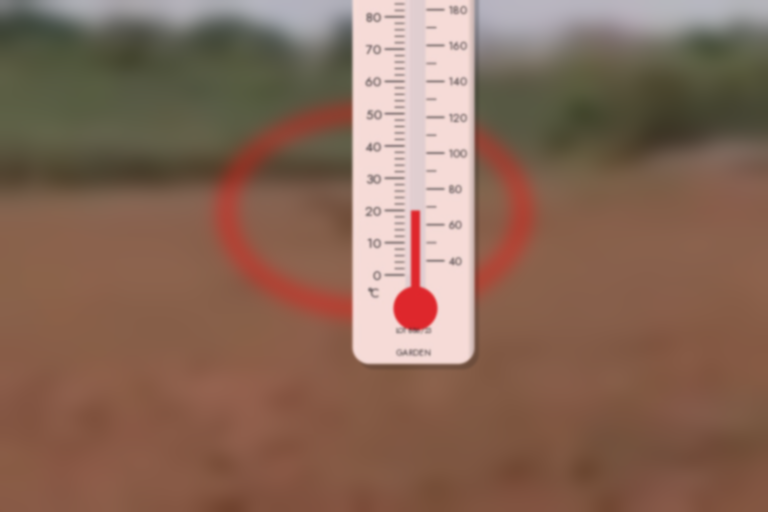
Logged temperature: 20 °C
